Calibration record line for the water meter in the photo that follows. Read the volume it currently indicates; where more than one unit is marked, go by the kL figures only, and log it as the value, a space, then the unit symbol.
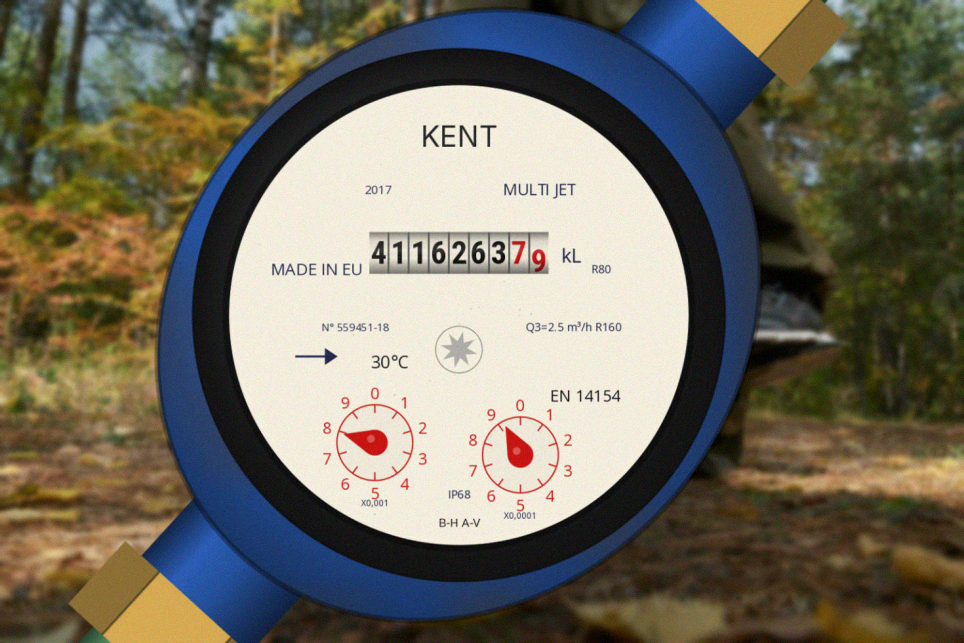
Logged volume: 4116263.7879 kL
